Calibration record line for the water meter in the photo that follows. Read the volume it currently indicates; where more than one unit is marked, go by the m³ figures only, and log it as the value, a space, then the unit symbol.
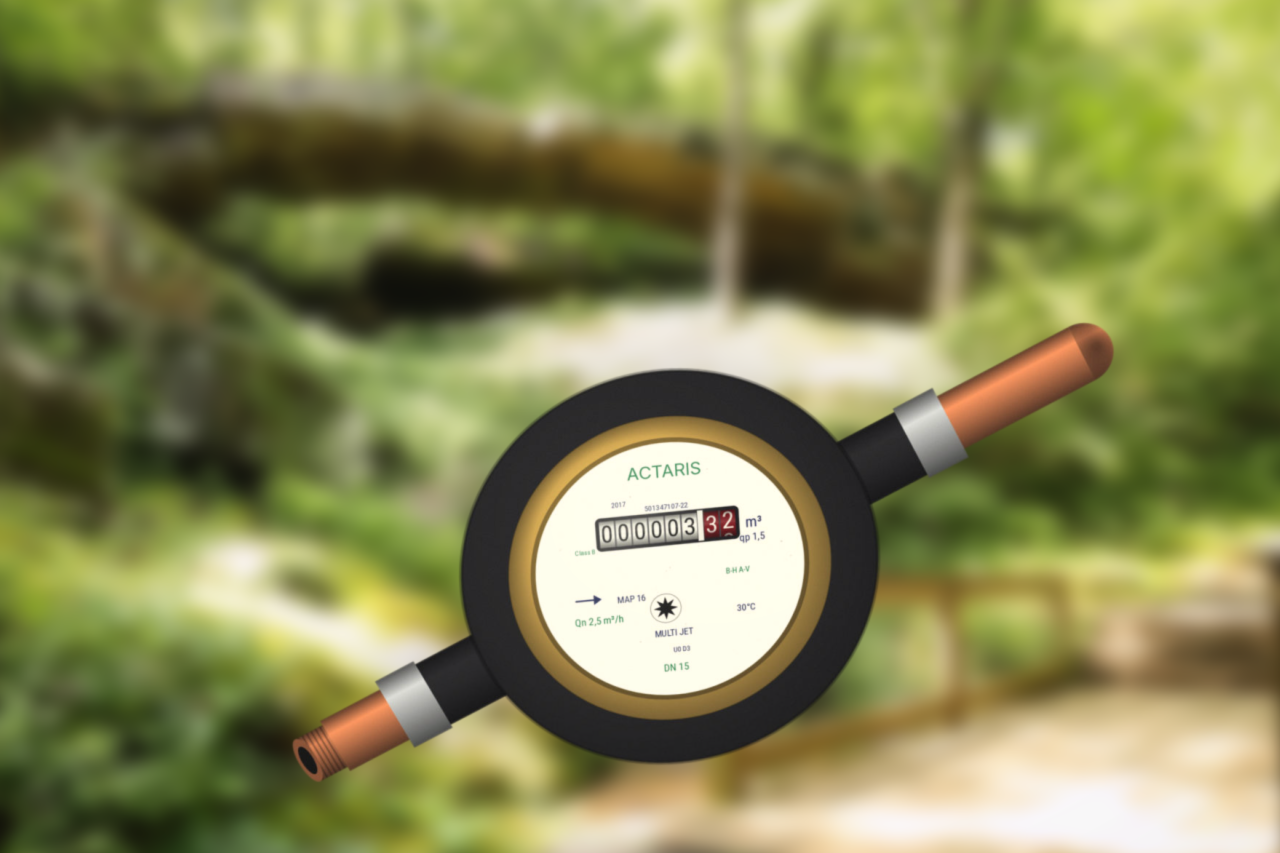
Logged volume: 3.32 m³
